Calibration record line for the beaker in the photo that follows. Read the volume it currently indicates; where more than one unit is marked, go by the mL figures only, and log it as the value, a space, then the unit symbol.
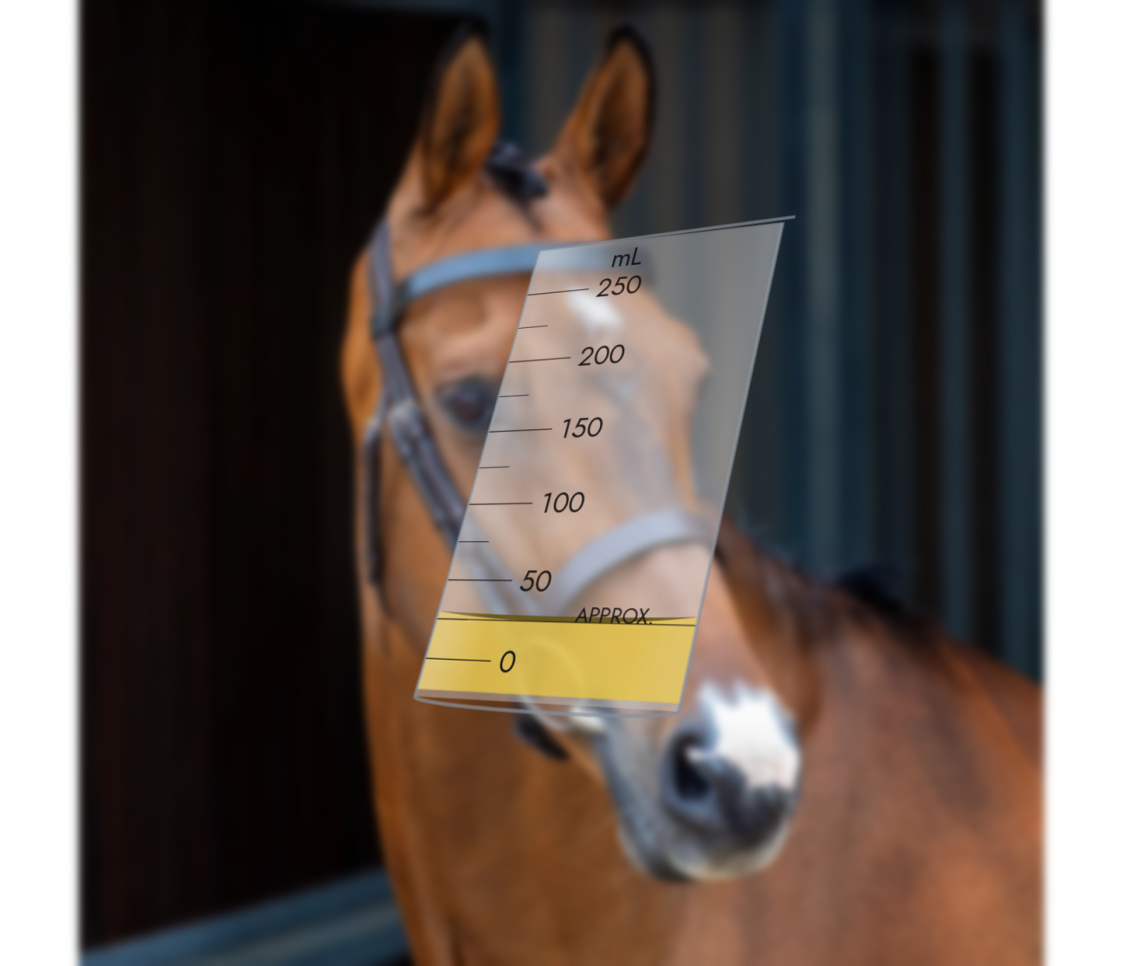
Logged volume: 25 mL
